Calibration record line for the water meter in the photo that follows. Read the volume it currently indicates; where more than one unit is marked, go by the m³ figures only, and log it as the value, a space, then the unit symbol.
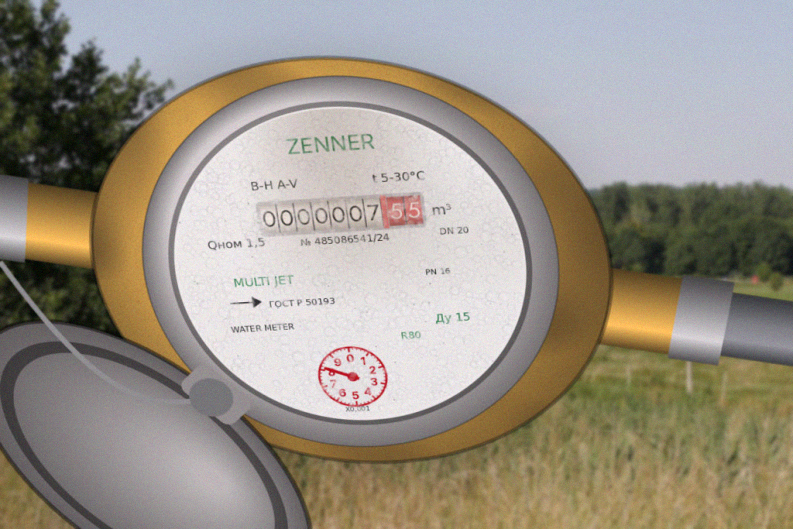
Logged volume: 7.558 m³
